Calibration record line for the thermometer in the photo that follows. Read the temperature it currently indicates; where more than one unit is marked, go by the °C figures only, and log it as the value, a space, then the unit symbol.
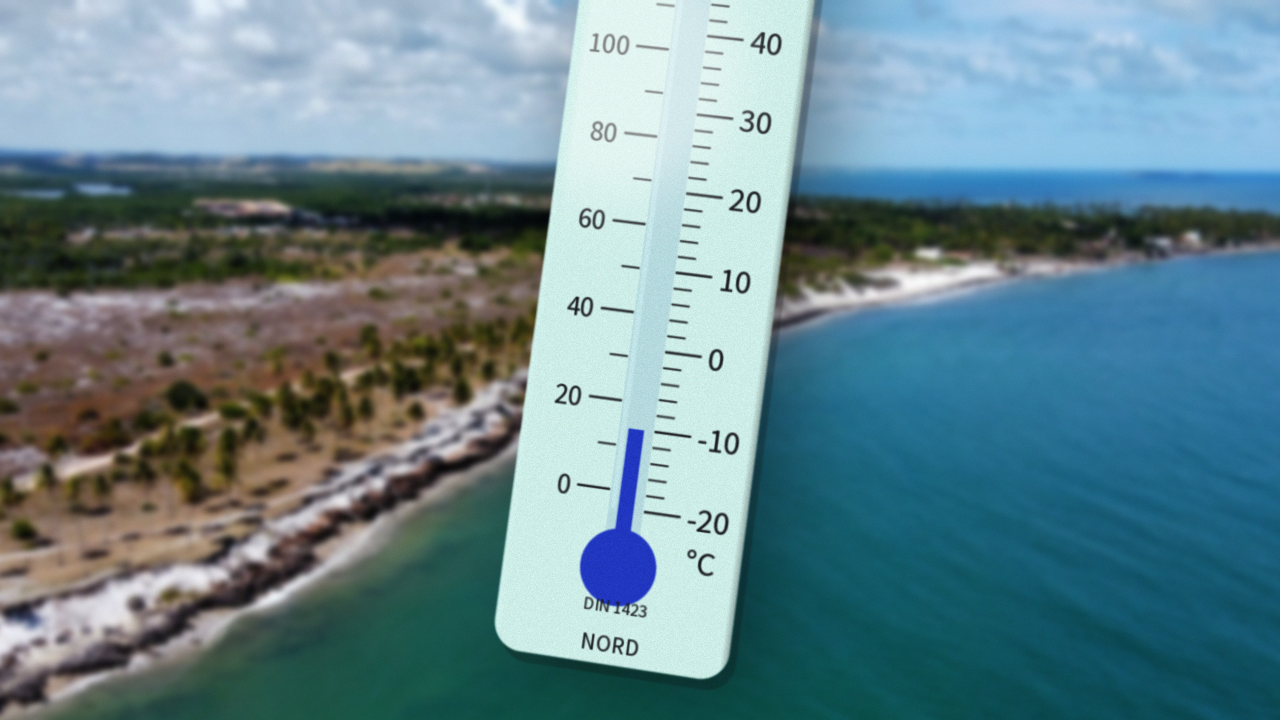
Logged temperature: -10 °C
